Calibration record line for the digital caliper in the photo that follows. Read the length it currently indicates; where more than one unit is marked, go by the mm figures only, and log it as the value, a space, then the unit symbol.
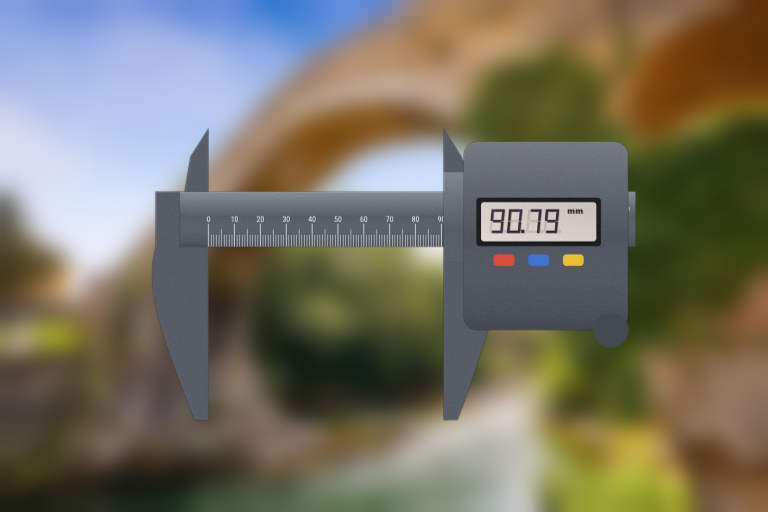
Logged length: 90.79 mm
